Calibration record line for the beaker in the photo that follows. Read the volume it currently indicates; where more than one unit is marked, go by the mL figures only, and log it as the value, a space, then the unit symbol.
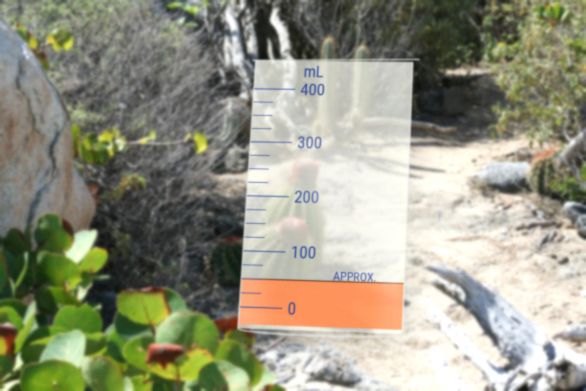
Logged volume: 50 mL
